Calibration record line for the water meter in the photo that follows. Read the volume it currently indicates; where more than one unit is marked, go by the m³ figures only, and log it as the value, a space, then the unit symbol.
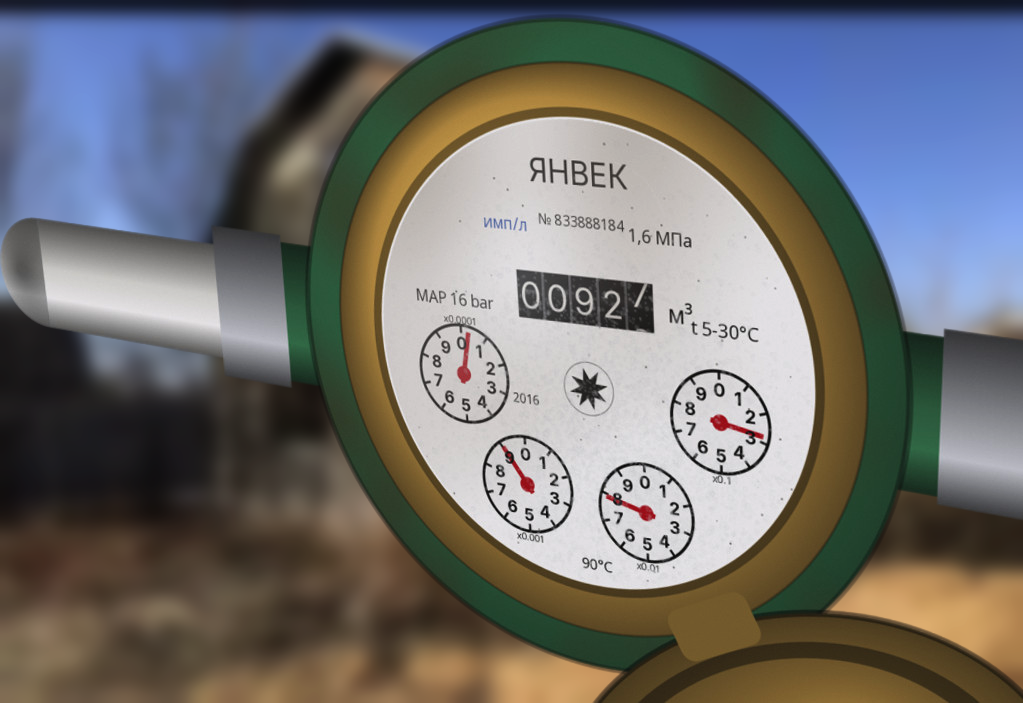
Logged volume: 927.2790 m³
